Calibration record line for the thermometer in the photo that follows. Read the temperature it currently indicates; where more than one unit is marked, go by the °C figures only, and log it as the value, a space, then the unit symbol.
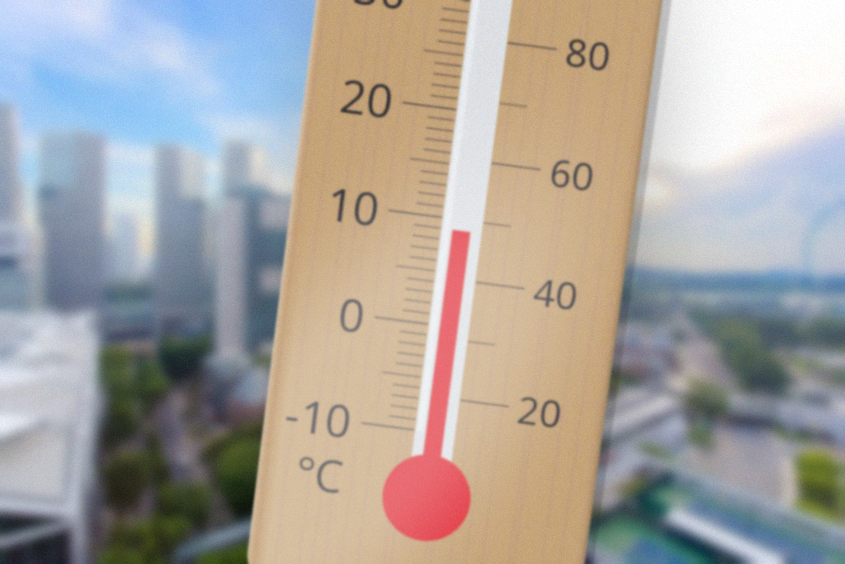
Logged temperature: 9 °C
